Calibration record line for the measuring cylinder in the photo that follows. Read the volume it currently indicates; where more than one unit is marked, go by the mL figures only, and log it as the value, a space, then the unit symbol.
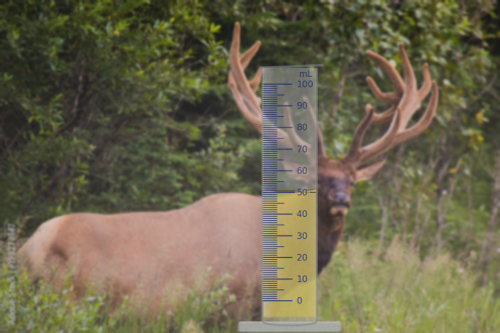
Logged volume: 50 mL
